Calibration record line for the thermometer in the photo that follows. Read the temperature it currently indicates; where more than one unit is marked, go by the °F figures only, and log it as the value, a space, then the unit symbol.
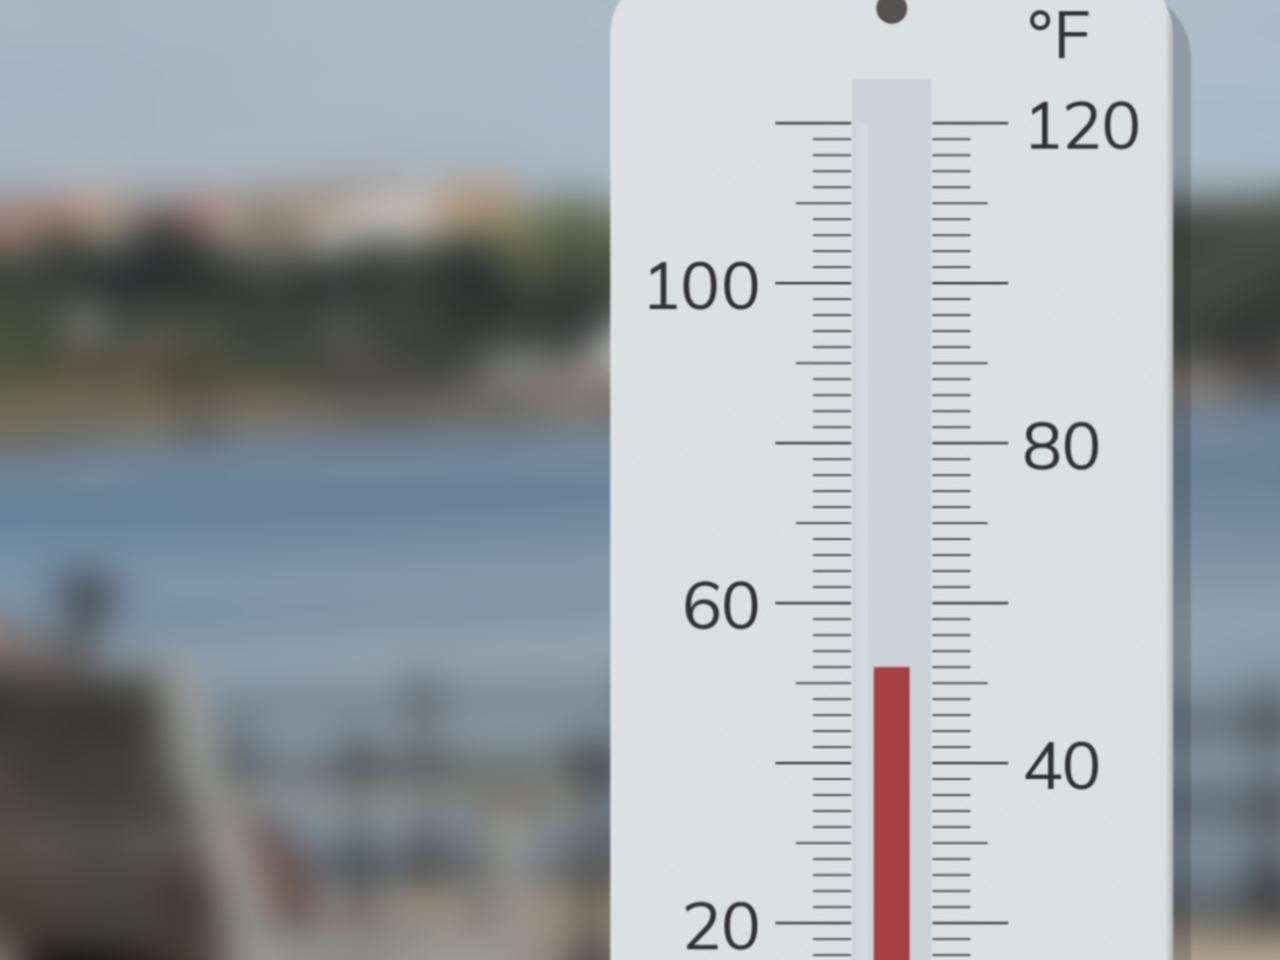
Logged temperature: 52 °F
